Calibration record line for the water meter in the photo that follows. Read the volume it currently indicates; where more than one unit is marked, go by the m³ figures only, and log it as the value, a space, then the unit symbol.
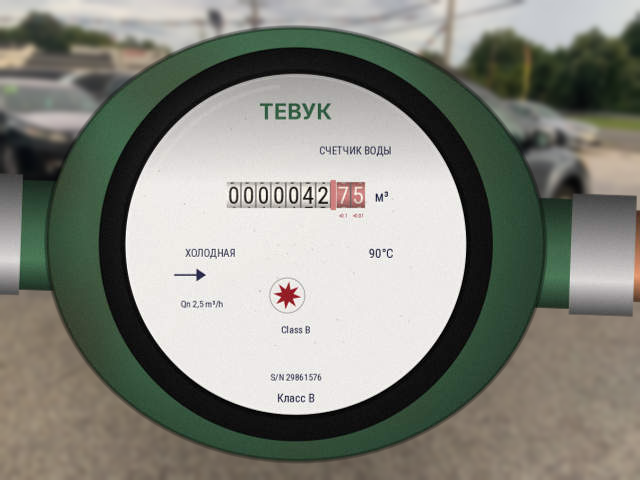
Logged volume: 42.75 m³
